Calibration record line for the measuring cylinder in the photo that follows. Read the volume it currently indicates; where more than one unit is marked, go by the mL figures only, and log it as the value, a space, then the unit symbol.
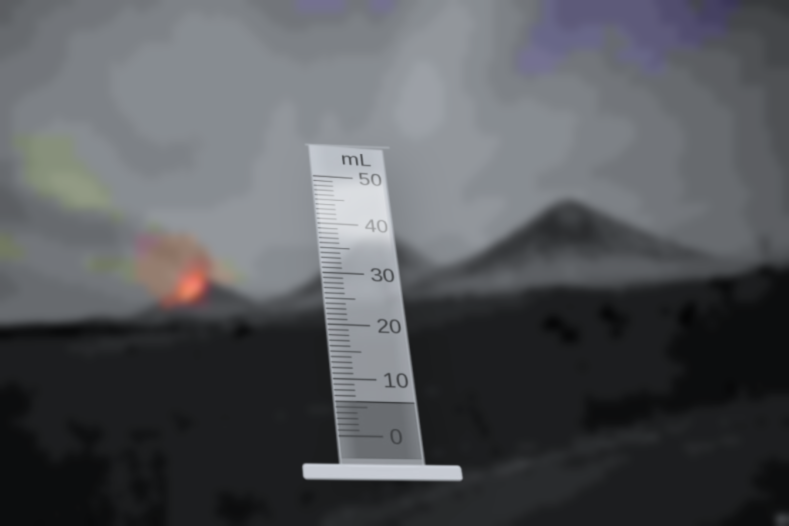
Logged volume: 6 mL
